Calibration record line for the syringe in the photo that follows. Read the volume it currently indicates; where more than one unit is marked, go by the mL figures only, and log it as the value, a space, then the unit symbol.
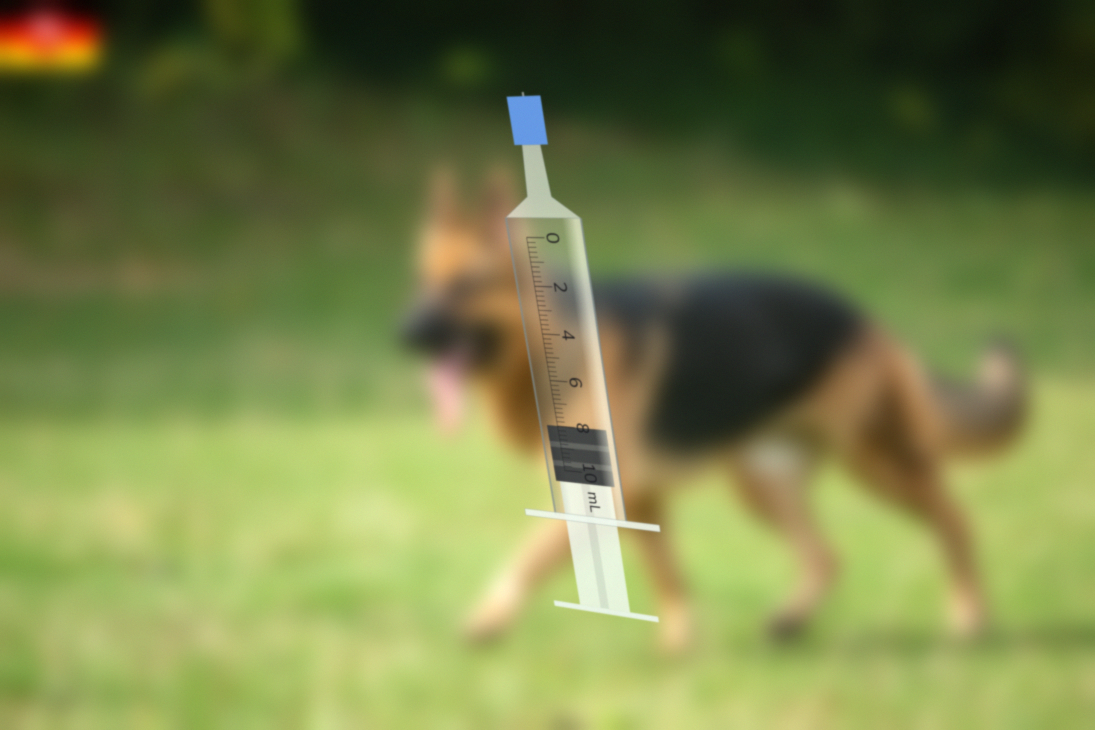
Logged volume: 8 mL
